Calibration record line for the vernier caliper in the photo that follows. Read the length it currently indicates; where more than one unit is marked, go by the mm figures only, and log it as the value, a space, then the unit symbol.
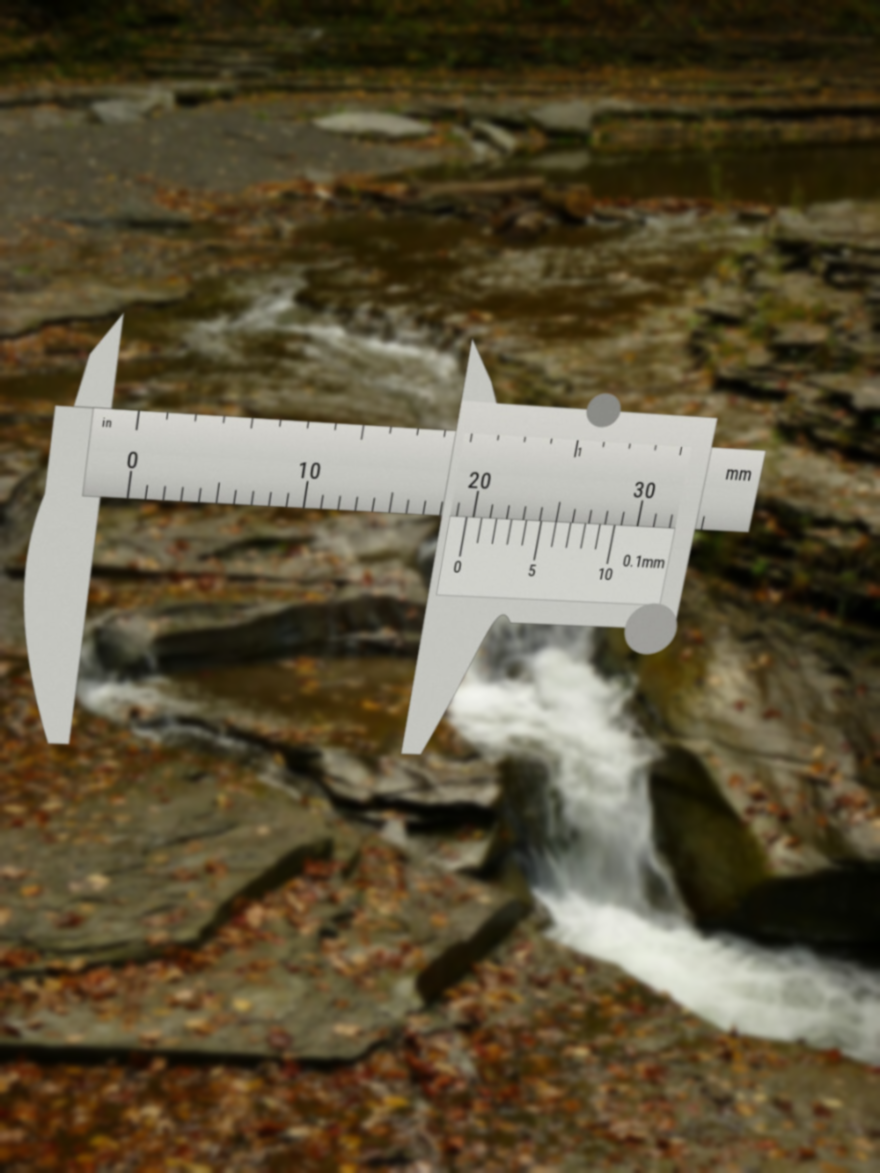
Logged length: 19.6 mm
